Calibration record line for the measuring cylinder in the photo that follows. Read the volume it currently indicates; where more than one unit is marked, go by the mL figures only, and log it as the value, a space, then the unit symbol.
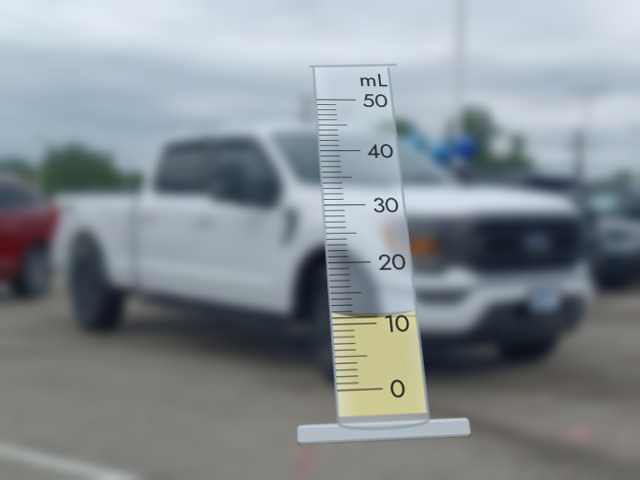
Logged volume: 11 mL
